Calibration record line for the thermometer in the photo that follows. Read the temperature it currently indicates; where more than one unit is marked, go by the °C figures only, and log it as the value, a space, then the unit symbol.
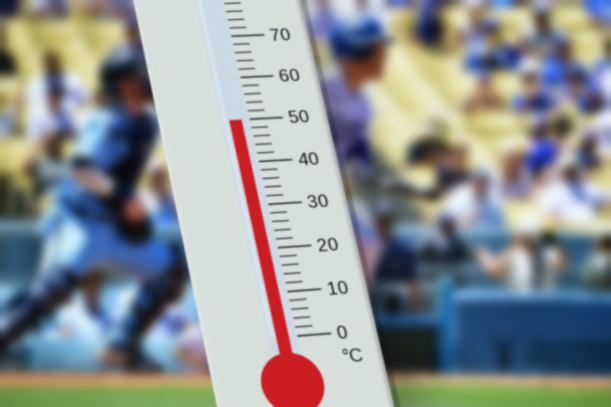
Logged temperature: 50 °C
